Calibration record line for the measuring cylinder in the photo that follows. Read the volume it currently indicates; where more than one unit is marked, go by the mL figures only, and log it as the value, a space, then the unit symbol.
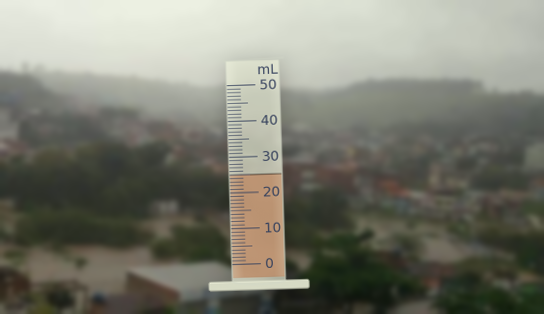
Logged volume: 25 mL
